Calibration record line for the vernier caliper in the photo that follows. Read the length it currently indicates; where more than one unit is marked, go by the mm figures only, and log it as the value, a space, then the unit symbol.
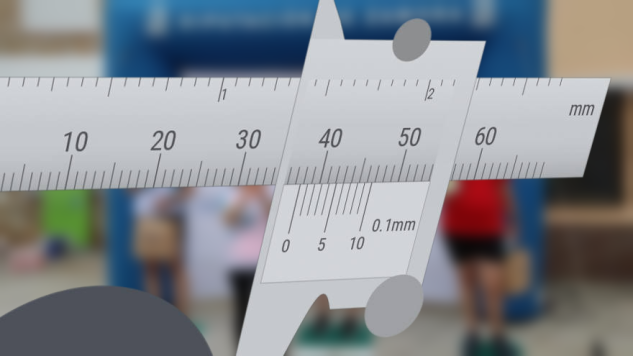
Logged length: 37.6 mm
